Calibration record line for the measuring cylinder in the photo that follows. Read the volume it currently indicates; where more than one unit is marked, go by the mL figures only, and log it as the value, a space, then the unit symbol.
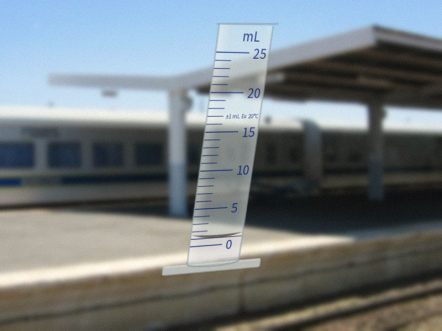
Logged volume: 1 mL
